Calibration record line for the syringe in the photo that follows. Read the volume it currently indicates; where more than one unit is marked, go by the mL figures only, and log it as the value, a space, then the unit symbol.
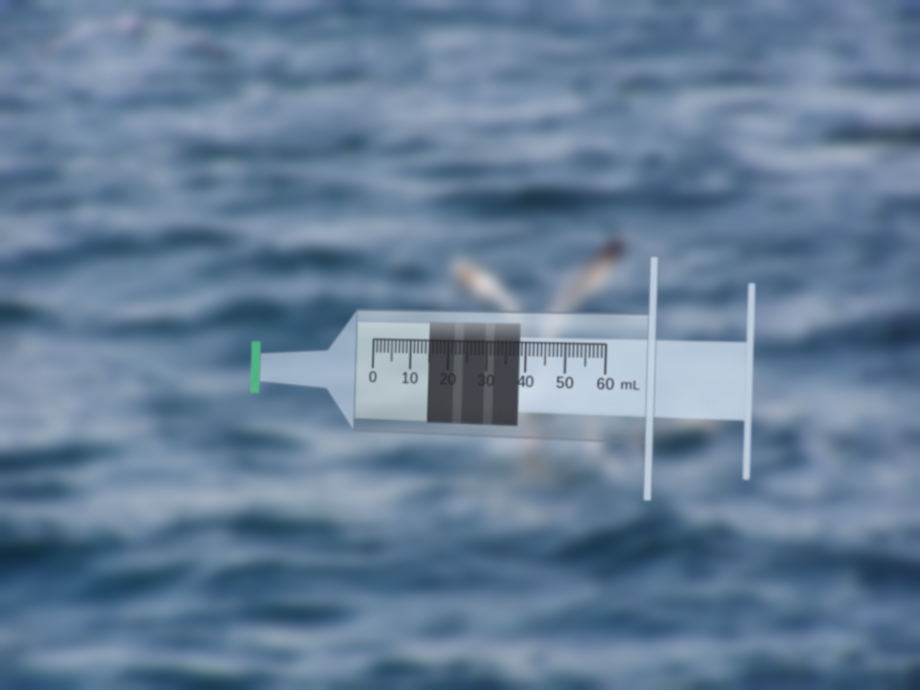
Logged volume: 15 mL
